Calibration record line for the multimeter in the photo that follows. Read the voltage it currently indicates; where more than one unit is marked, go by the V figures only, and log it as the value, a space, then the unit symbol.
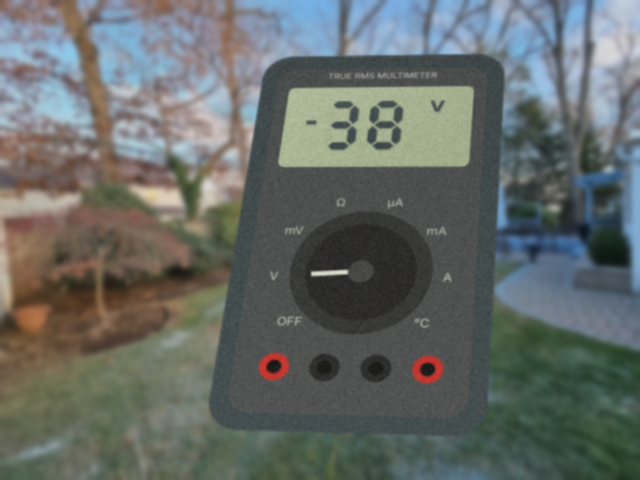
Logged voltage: -38 V
